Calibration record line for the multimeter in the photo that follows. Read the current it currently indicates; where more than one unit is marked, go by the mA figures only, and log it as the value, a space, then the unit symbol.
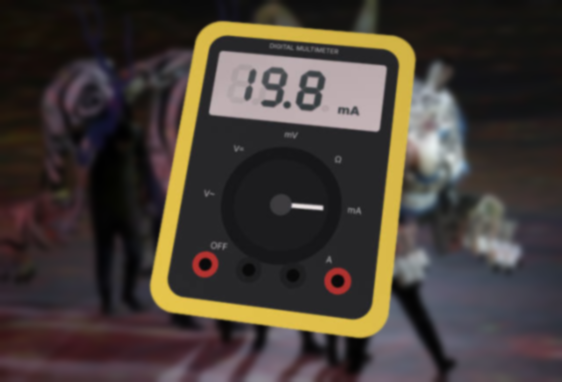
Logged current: 19.8 mA
